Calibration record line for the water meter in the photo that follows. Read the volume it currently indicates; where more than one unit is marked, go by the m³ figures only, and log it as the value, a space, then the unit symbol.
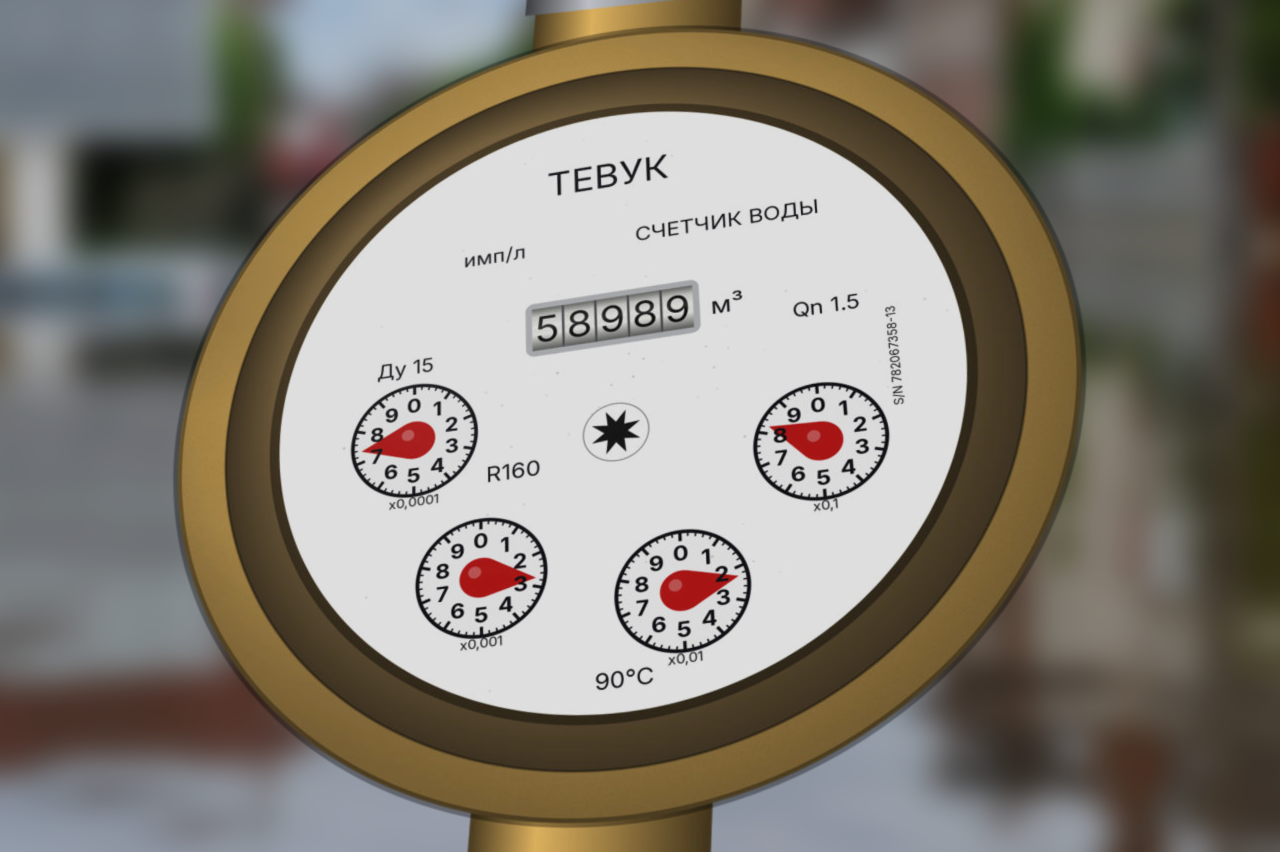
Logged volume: 58989.8227 m³
